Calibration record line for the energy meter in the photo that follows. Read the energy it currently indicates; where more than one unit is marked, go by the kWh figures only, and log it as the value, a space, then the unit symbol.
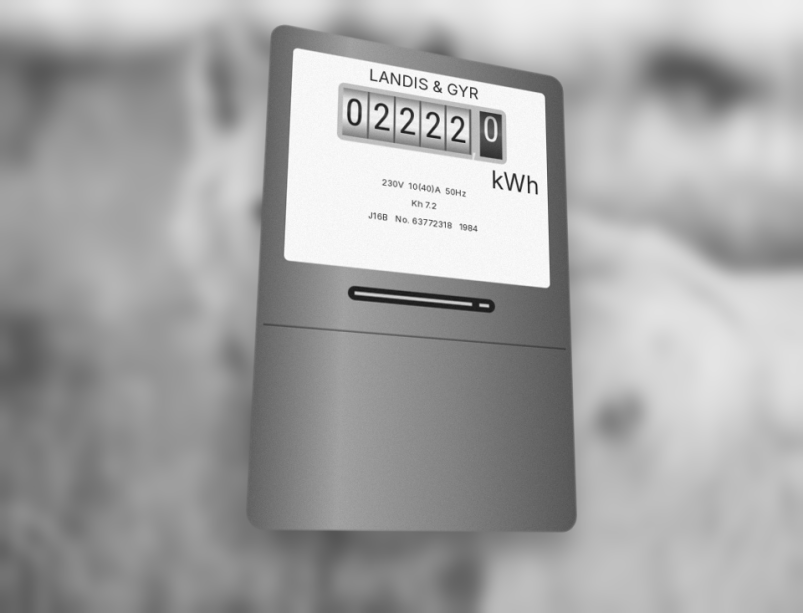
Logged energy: 2222.0 kWh
